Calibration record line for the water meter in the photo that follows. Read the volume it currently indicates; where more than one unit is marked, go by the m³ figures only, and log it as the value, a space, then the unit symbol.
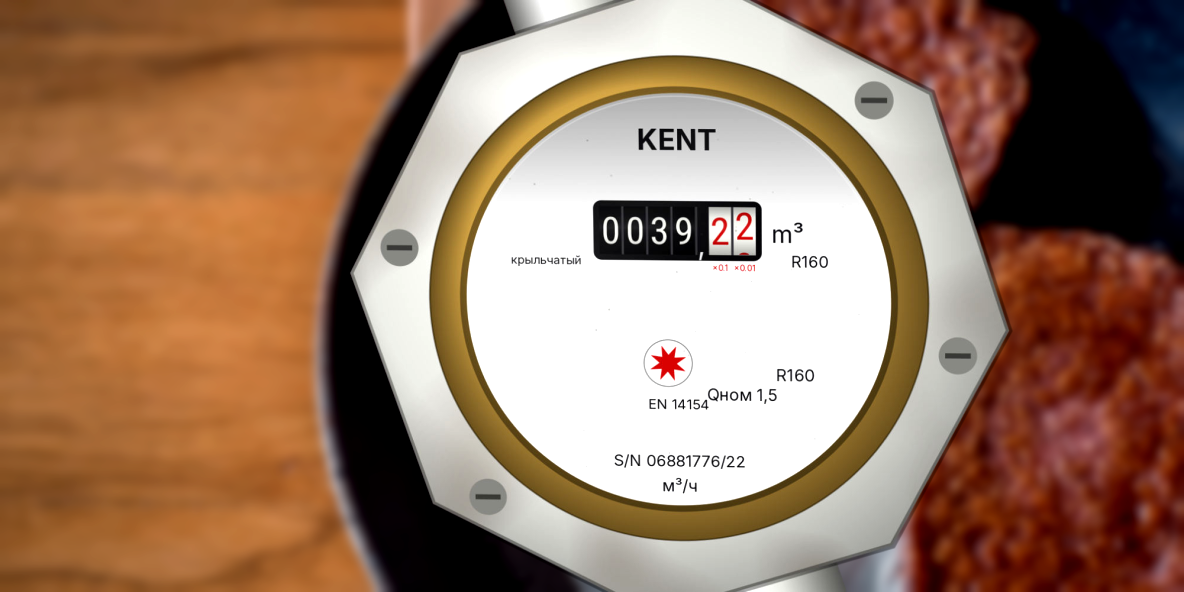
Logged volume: 39.22 m³
